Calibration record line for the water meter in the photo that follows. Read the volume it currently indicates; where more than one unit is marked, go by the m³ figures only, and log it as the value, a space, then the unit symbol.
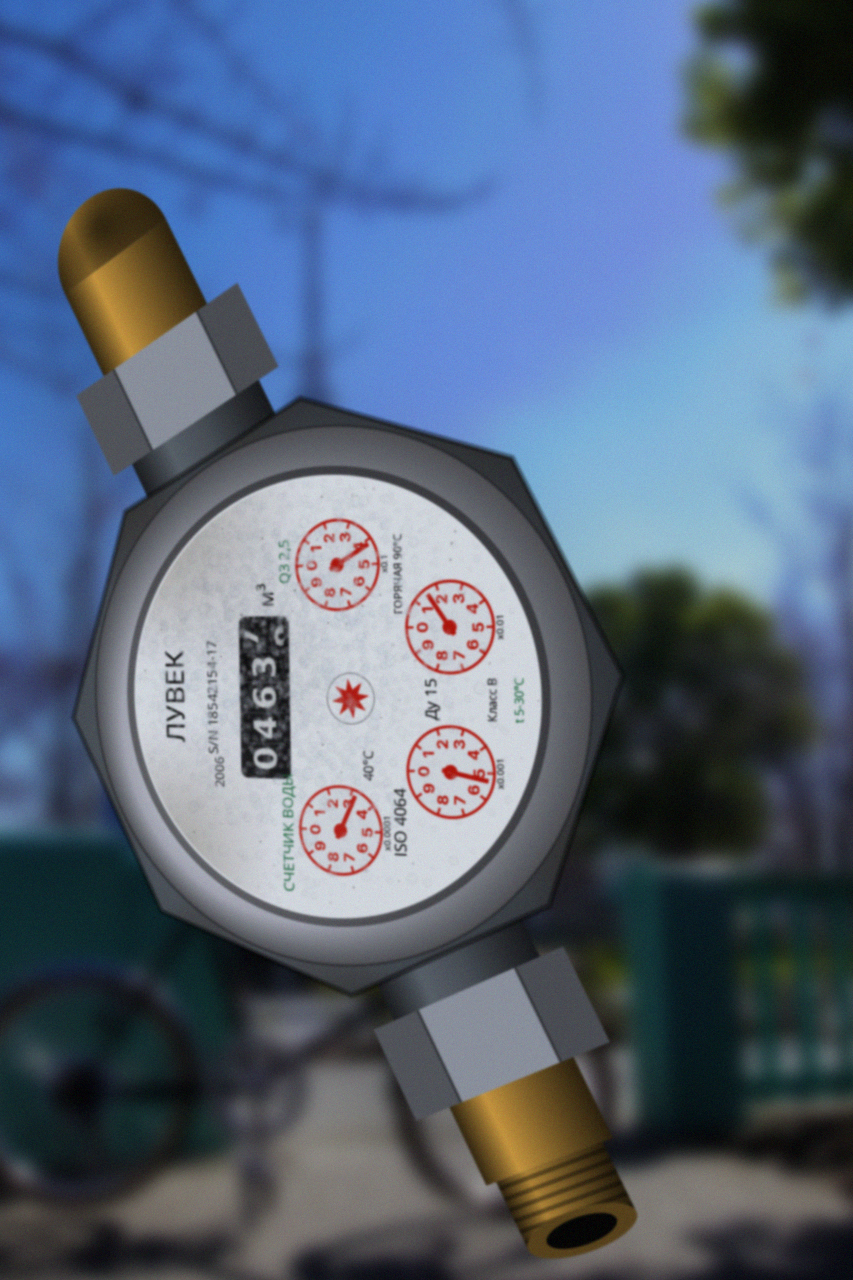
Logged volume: 4637.4153 m³
